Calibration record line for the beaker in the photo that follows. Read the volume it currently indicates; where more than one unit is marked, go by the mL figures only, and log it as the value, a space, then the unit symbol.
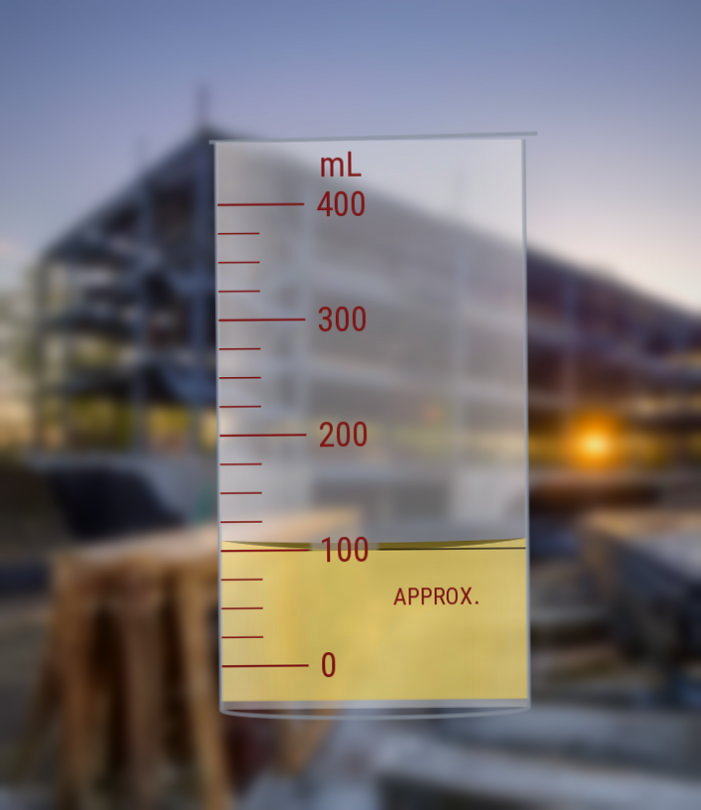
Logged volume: 100 mL
